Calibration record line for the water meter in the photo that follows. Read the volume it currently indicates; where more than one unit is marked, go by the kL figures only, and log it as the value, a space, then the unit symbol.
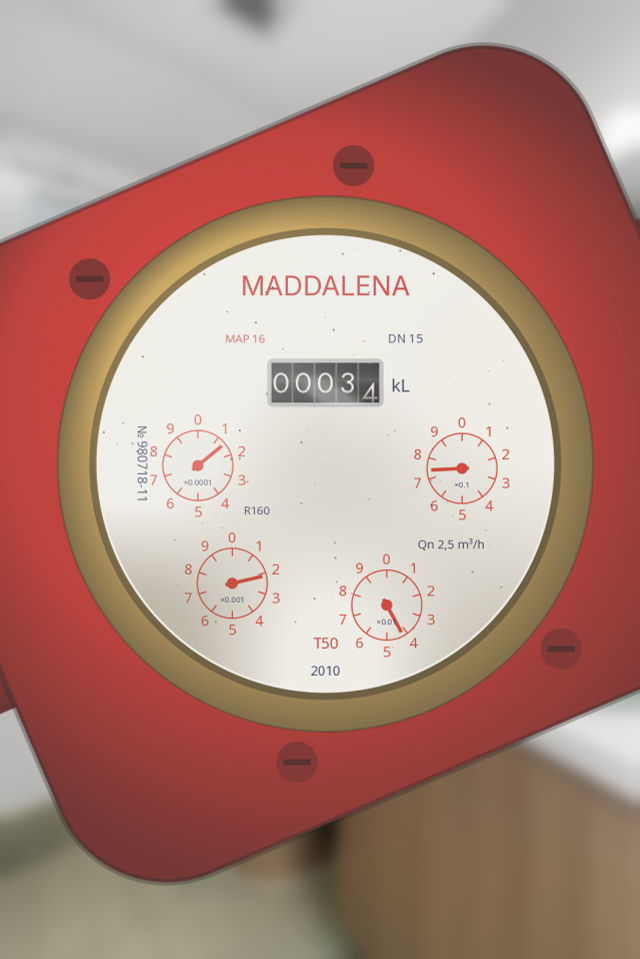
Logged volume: 33.7421 kL
